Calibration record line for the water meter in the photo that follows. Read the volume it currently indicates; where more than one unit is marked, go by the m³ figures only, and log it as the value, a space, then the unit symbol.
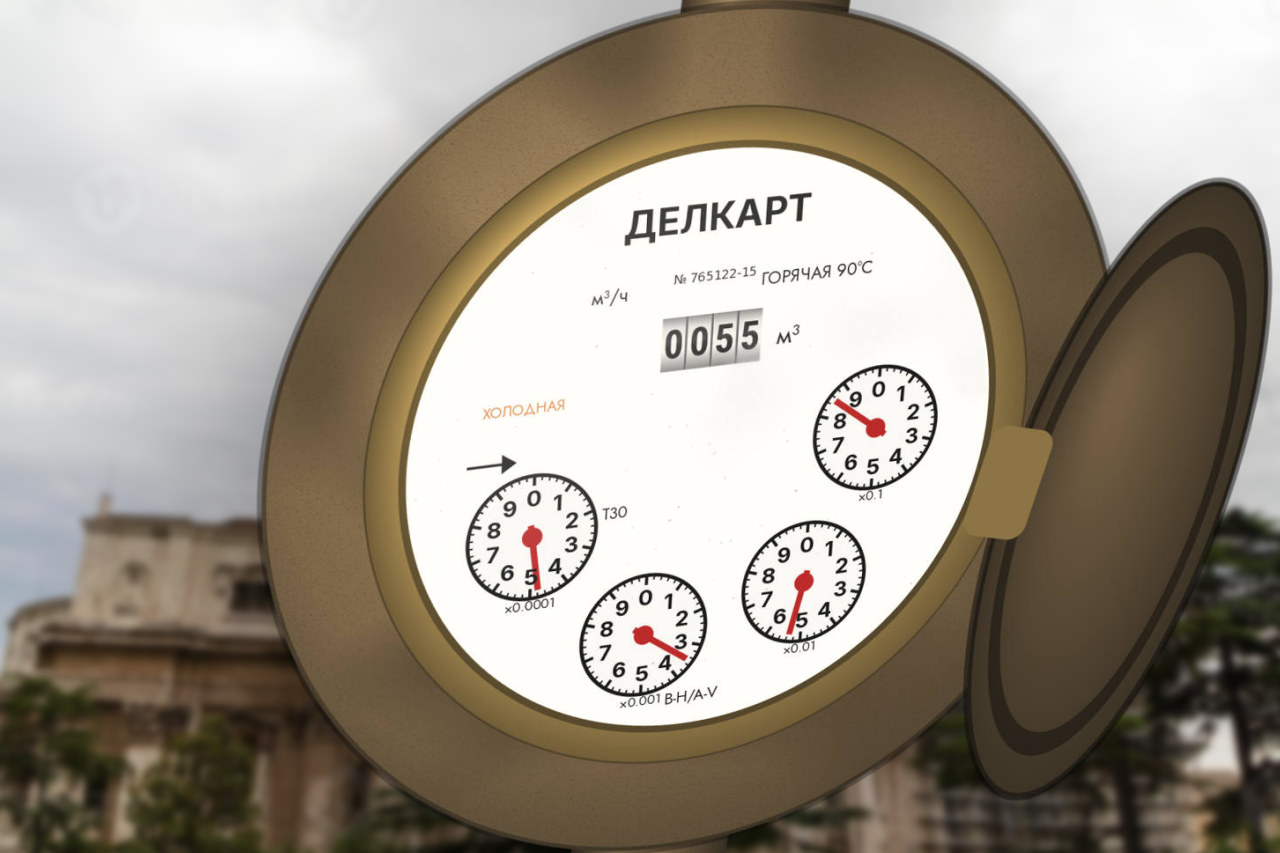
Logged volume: 55.8534 m³
